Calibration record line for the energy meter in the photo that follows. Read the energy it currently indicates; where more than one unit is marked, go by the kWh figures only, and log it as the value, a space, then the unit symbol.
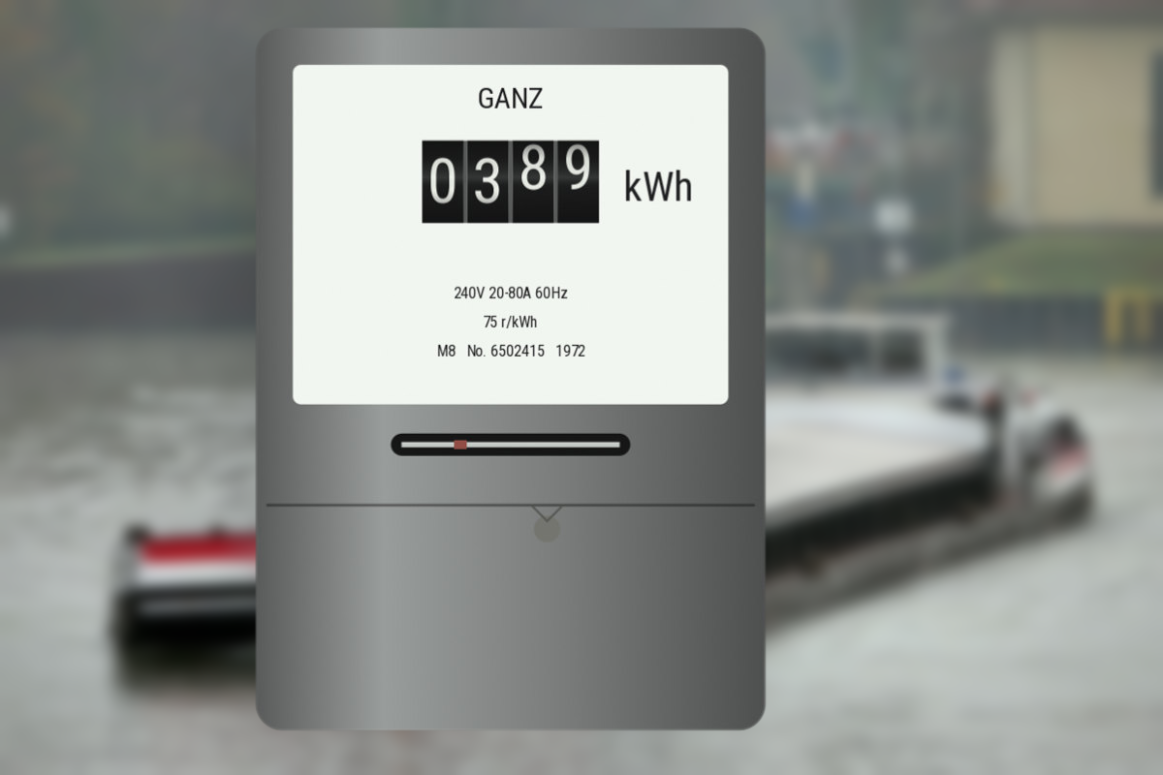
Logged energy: 389 kWh
